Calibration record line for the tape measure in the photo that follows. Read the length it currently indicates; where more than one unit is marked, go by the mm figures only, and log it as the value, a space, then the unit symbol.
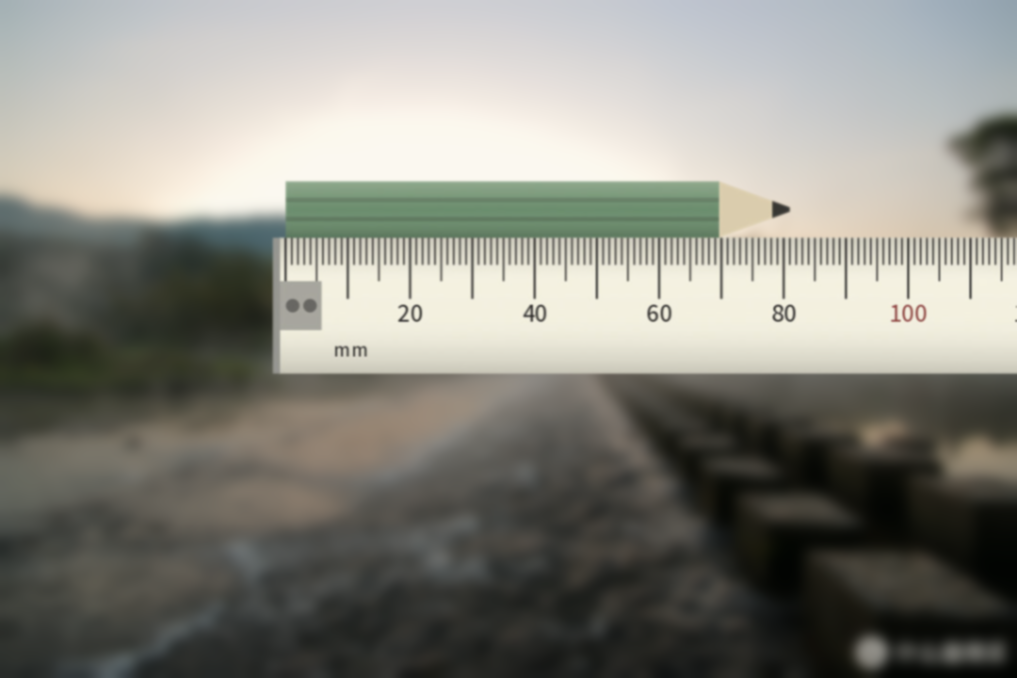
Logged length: 81 mm
